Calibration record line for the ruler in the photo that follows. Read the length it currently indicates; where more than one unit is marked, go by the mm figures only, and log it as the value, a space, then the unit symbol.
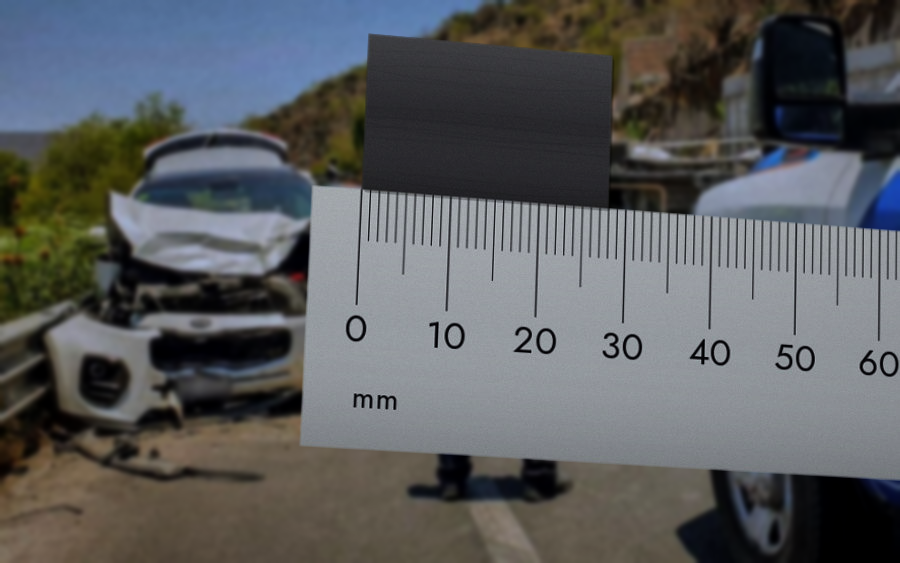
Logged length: 28 mm
